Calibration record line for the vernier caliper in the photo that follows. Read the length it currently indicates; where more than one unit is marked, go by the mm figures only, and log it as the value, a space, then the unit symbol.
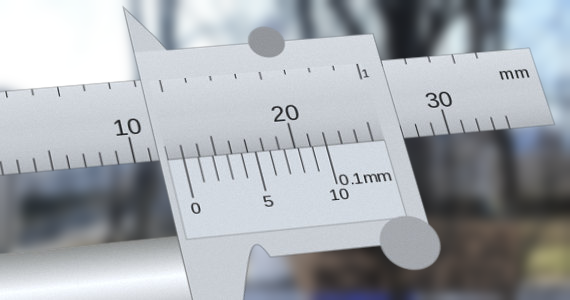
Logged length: 13.0 mm
